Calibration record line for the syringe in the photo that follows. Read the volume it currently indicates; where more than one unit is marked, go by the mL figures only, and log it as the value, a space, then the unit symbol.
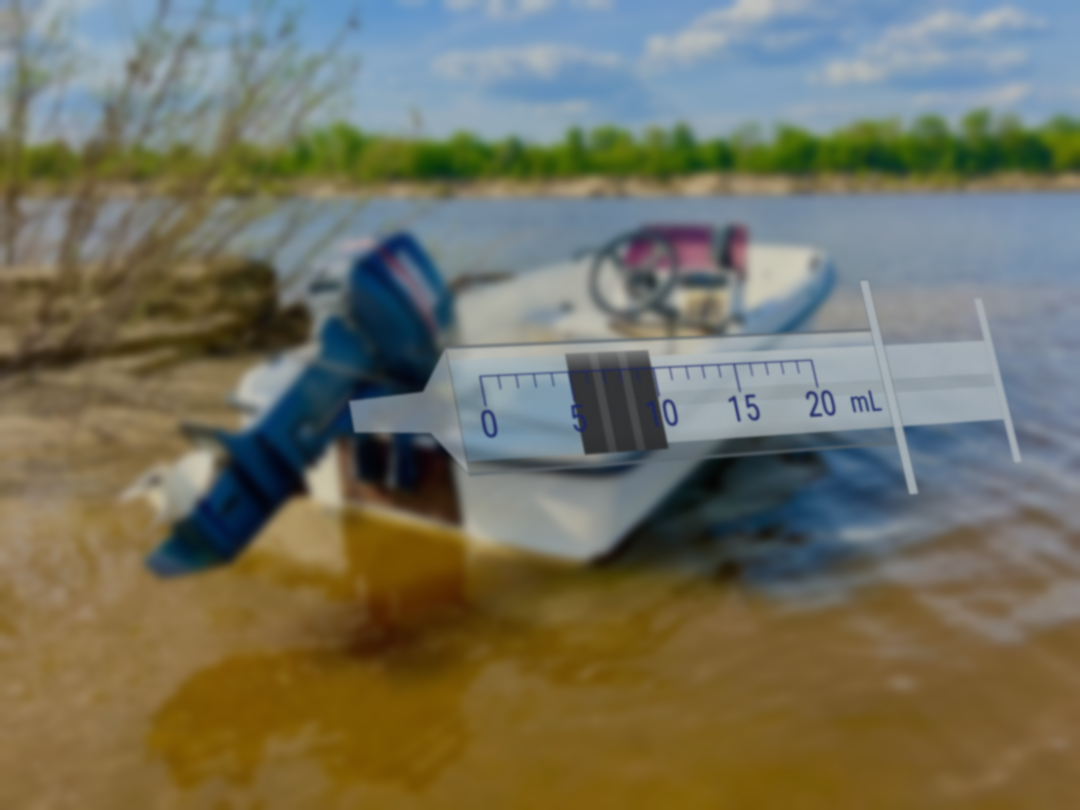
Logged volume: 5 mL
